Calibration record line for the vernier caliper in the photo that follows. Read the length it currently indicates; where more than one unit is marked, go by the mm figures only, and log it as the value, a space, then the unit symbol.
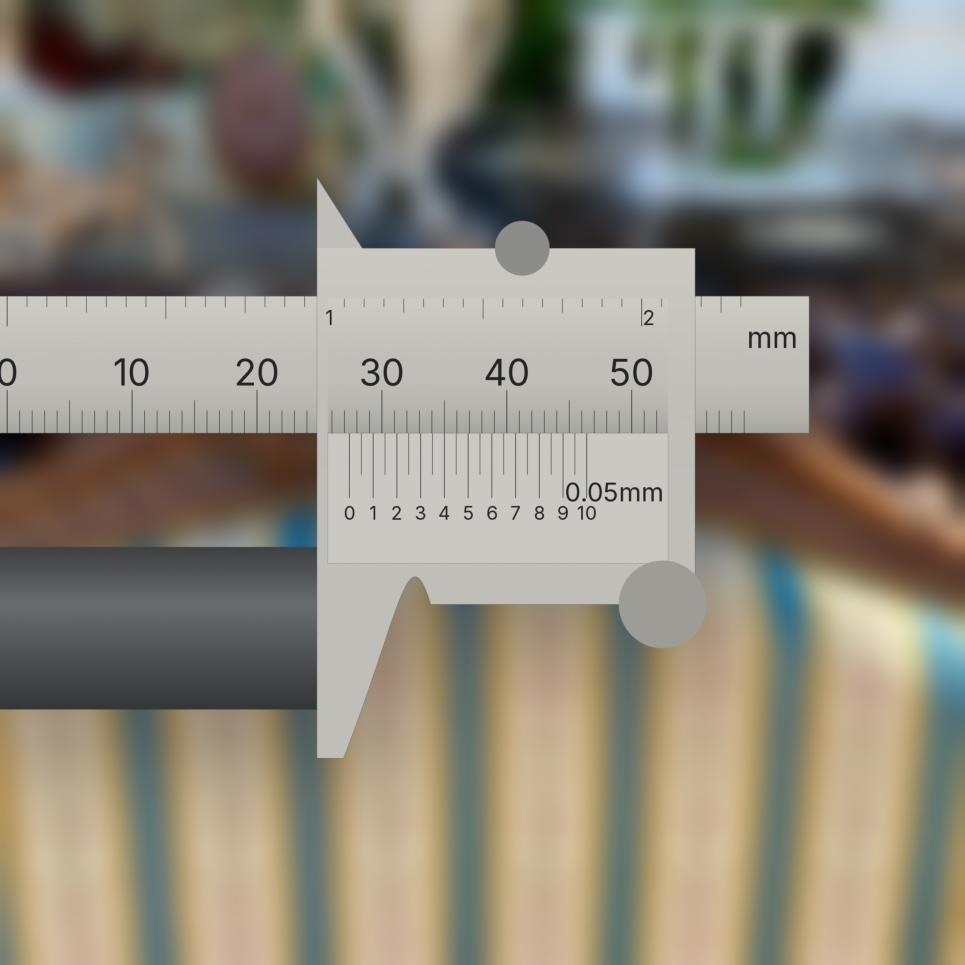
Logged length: 27.4 mm
